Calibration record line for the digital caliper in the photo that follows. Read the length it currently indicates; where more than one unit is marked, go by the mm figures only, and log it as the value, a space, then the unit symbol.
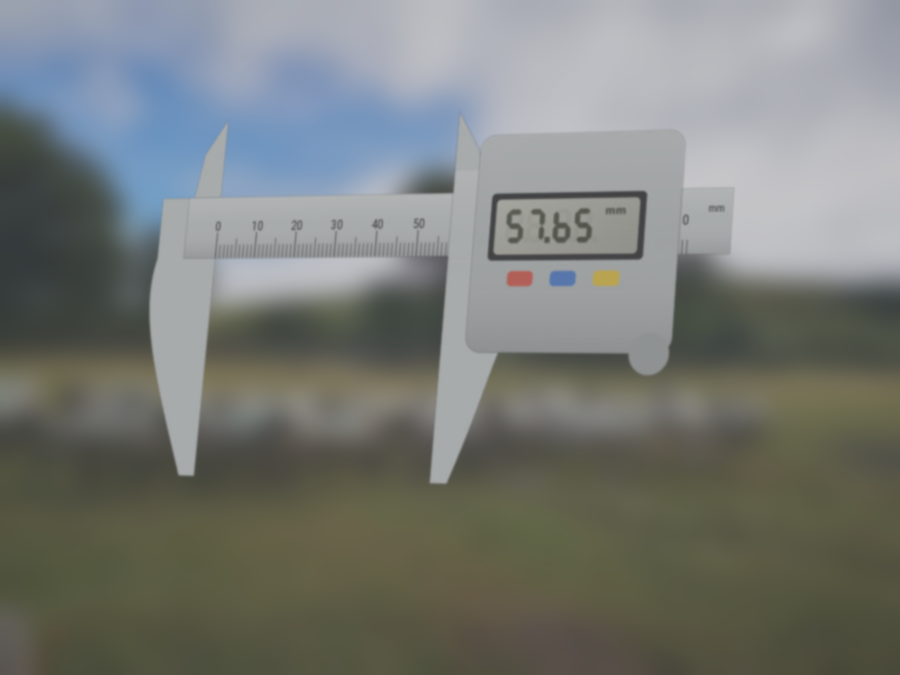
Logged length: 57.65 mm
